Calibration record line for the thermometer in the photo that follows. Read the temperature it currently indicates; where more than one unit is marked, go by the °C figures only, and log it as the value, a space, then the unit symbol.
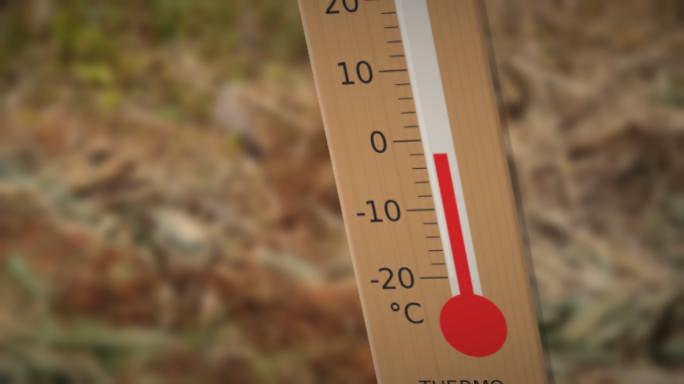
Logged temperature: -2 °C
